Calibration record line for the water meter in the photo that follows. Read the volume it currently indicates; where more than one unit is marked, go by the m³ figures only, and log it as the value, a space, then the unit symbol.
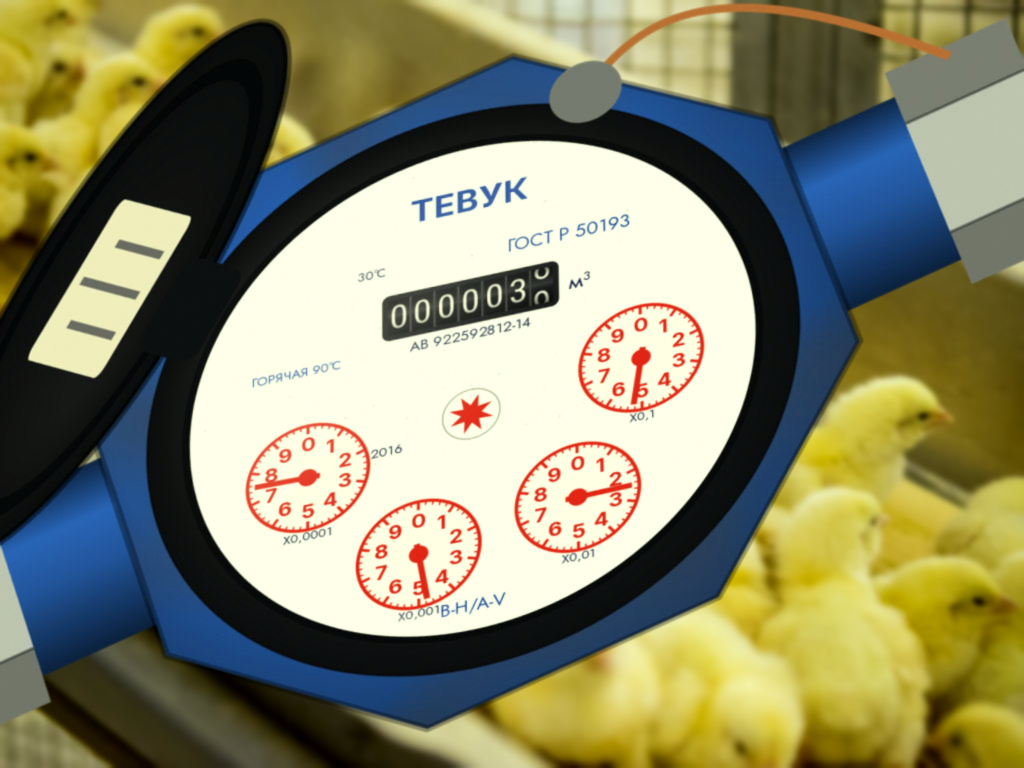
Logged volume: 38.5247 m³
